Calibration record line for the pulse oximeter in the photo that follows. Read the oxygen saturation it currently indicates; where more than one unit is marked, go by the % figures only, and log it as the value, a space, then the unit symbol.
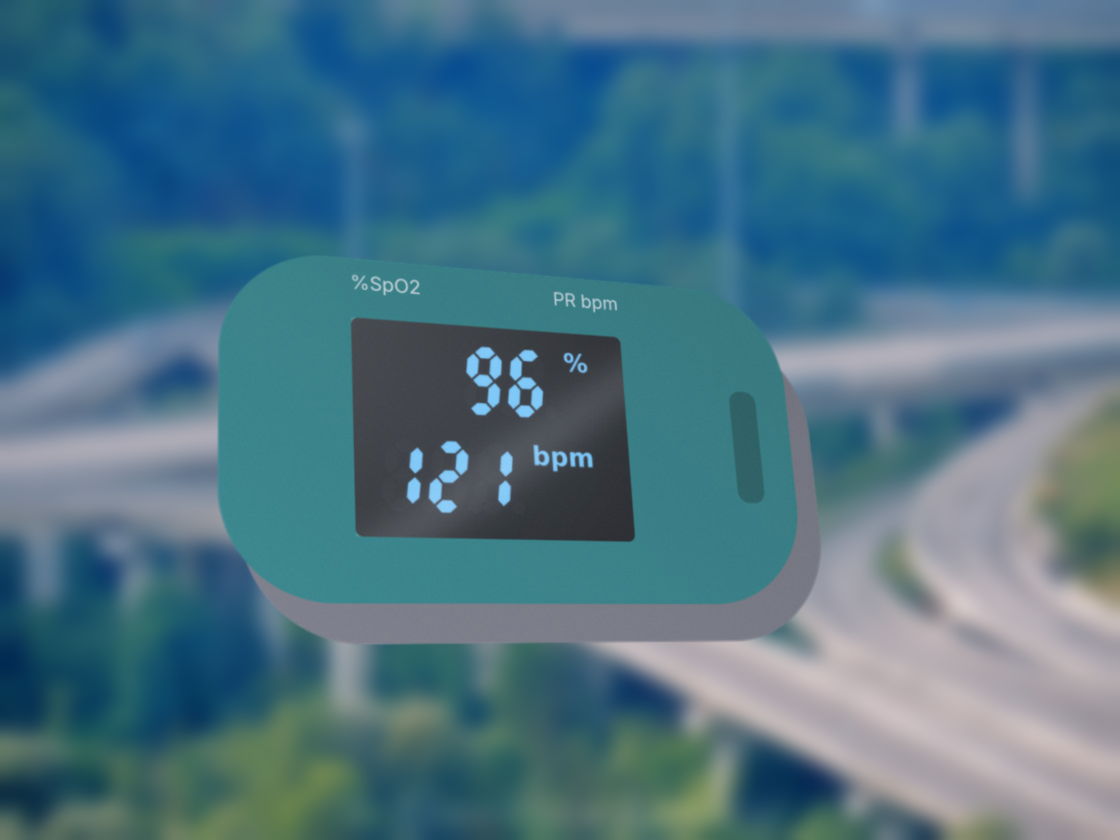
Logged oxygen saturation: 96 %
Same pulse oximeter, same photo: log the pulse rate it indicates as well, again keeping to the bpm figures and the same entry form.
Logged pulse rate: 121 bpm
